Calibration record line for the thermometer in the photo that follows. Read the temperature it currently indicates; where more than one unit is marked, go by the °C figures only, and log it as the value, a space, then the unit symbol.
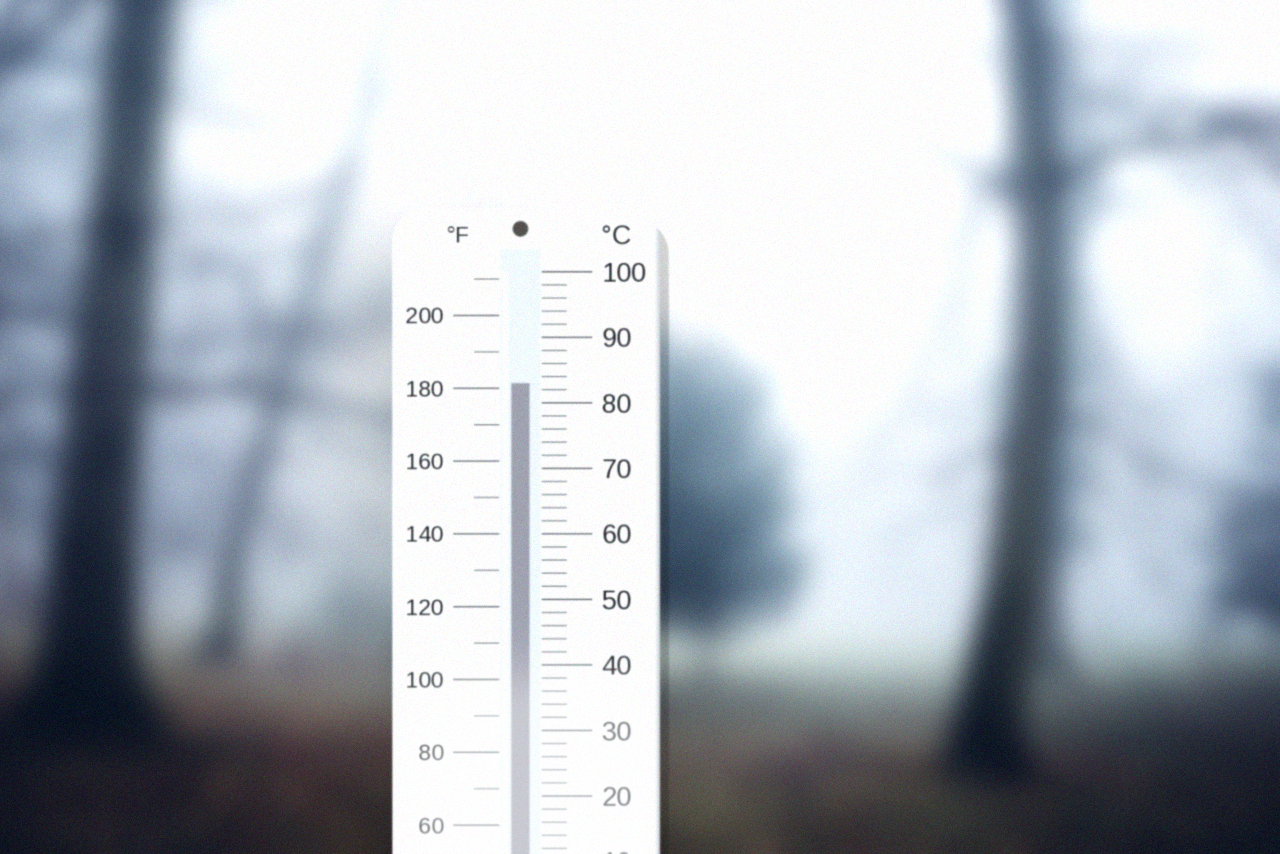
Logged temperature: 83 °C
